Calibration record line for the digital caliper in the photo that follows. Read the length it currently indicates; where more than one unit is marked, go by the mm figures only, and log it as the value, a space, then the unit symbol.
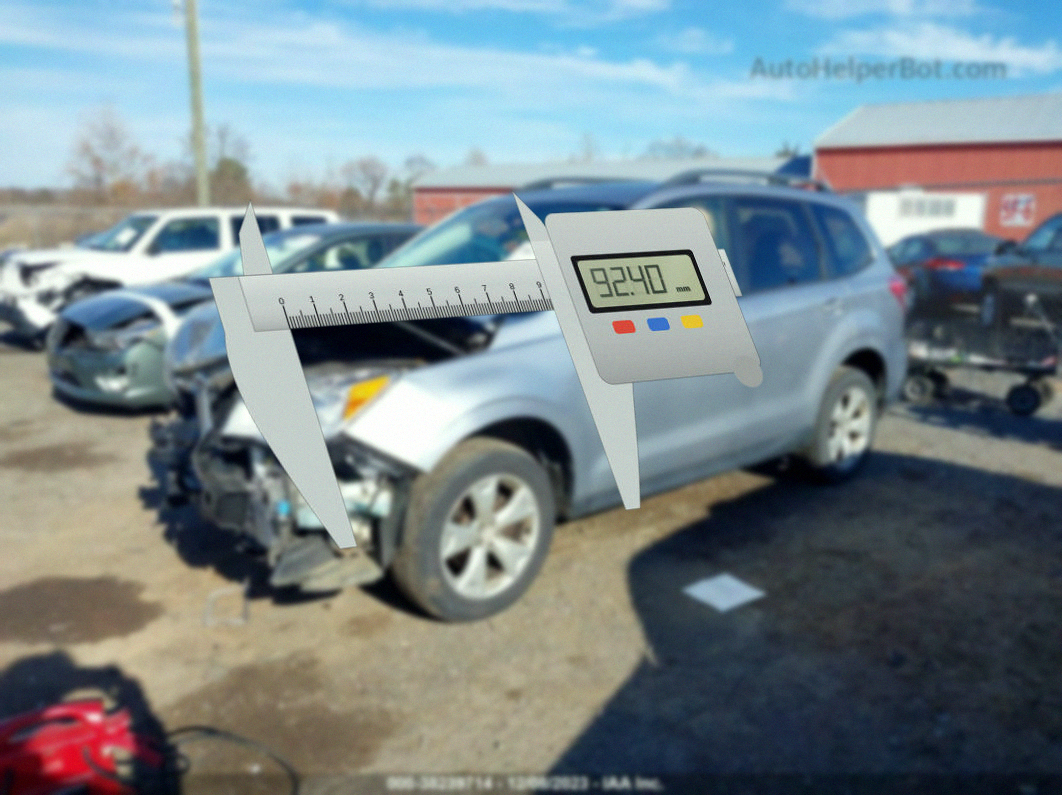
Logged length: 92.40 mm
